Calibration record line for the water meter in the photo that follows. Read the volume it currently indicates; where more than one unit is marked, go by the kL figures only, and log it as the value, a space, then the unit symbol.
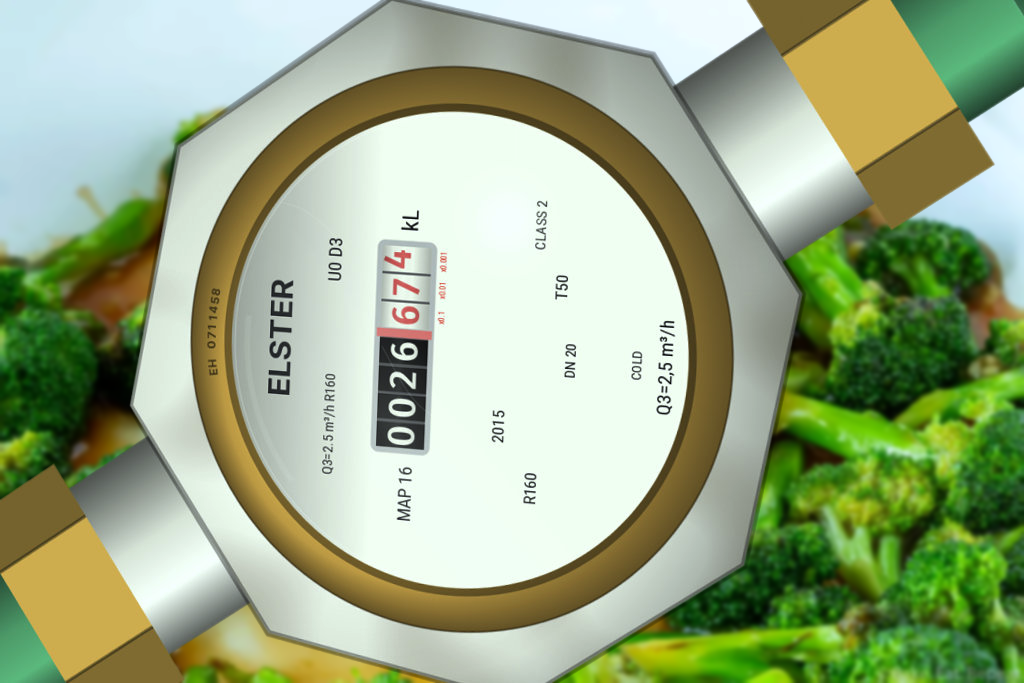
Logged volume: 26.674 kL
